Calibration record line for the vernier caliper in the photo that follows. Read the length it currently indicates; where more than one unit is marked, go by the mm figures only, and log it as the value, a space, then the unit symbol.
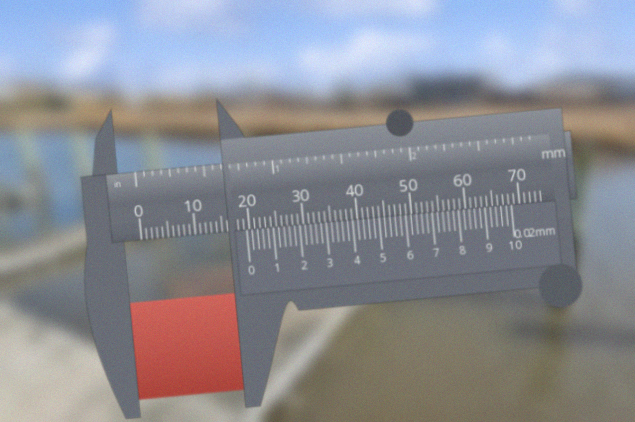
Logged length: 19.5 mm
